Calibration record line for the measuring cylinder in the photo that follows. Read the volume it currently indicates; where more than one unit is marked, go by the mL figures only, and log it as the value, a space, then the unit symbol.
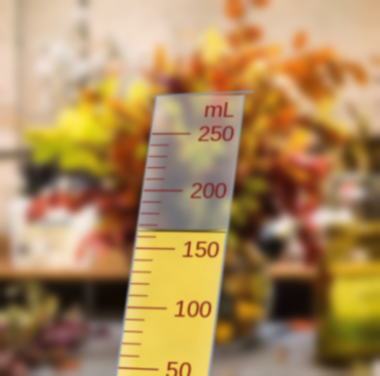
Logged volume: 165 mL
